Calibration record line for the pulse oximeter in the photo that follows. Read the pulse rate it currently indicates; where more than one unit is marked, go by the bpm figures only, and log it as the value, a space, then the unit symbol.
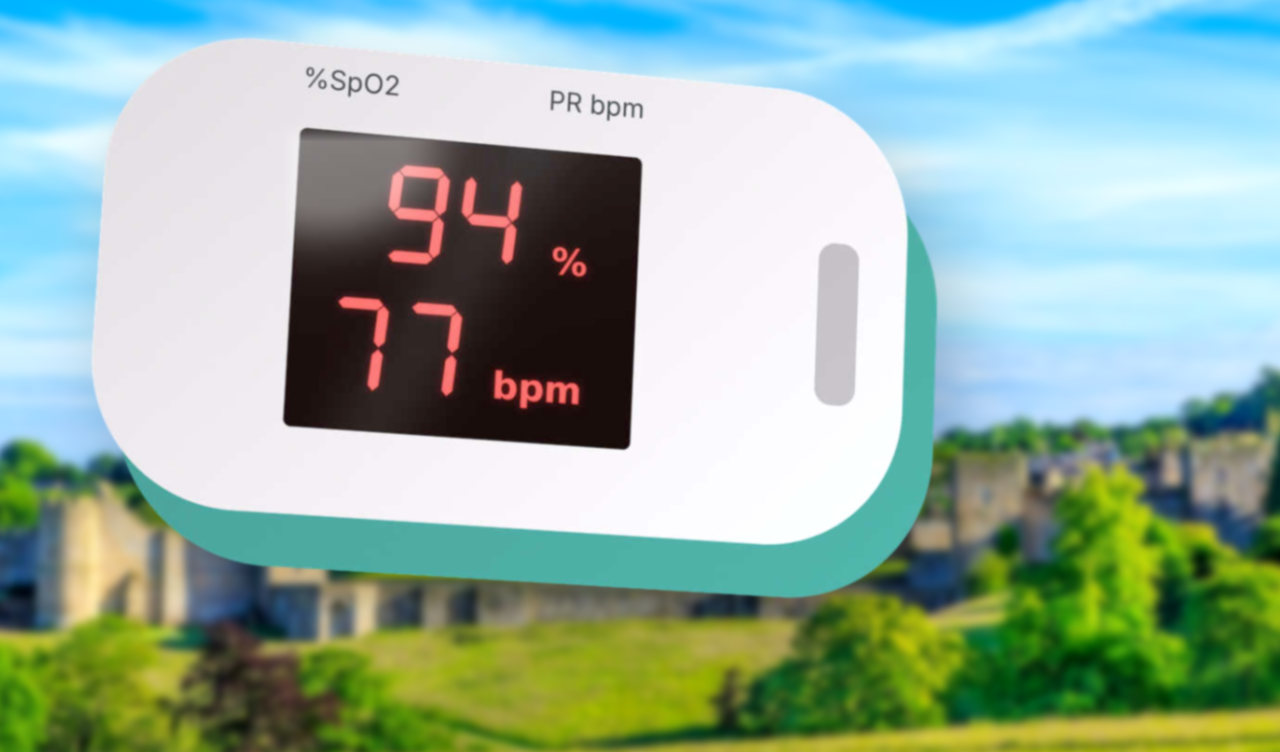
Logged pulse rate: 77 bpm
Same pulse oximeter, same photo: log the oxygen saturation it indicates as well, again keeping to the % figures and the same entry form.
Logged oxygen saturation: 94 %
